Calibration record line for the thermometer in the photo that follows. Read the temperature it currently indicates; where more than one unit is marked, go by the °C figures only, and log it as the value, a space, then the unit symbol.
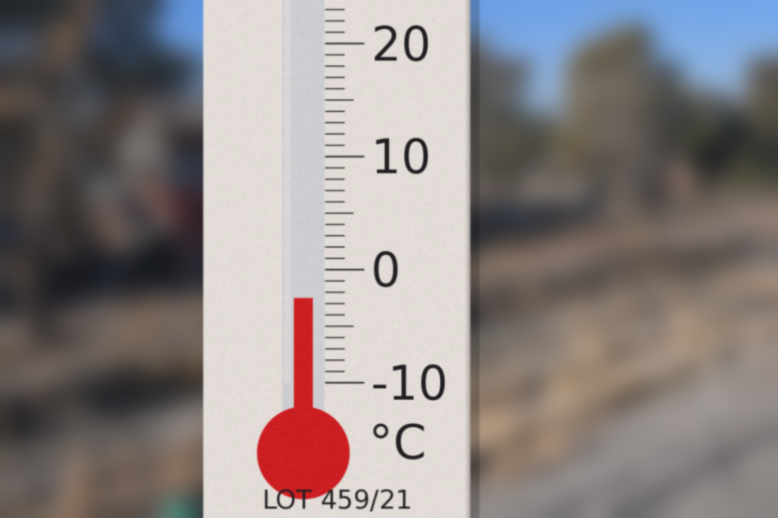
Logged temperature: -2.5 °C
